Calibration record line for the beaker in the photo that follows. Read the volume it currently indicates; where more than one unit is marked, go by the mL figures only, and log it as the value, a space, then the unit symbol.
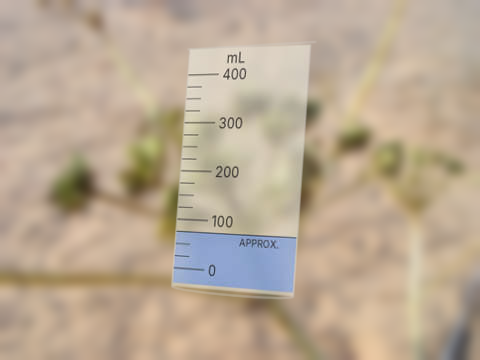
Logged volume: 75 mL
